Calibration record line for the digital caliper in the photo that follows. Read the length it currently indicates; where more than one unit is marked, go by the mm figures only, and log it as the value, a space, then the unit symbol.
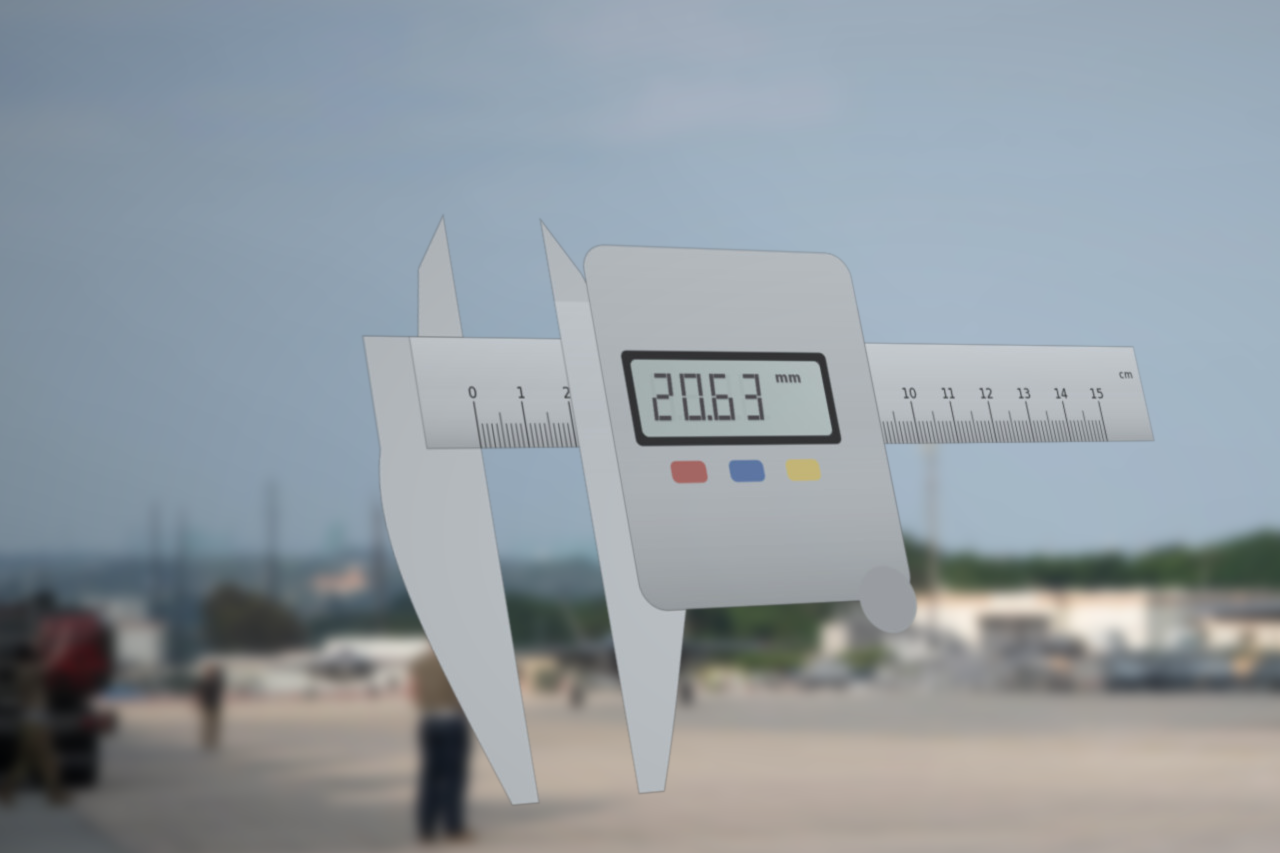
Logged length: 20.63 mm
